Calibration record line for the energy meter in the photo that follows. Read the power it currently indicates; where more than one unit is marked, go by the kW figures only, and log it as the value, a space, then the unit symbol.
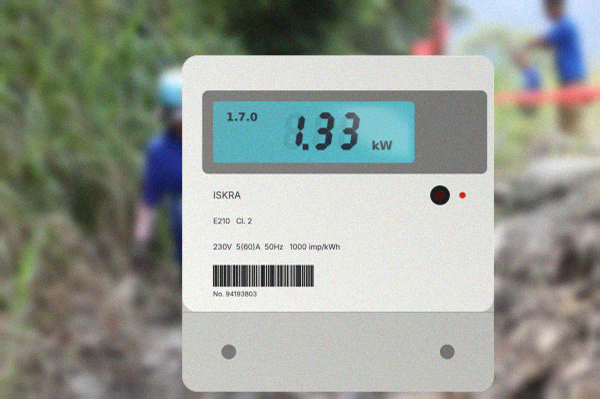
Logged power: 1.33 kW
